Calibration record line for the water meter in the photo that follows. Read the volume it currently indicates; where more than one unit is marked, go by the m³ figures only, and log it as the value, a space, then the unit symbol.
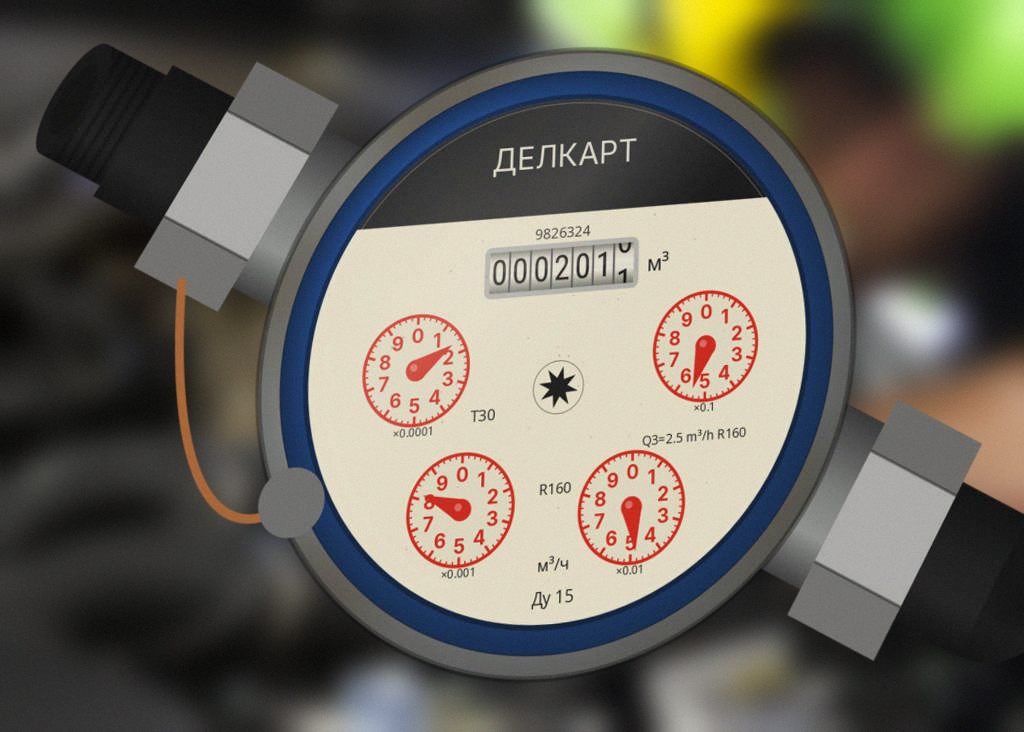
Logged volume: 2010.5481 m³
